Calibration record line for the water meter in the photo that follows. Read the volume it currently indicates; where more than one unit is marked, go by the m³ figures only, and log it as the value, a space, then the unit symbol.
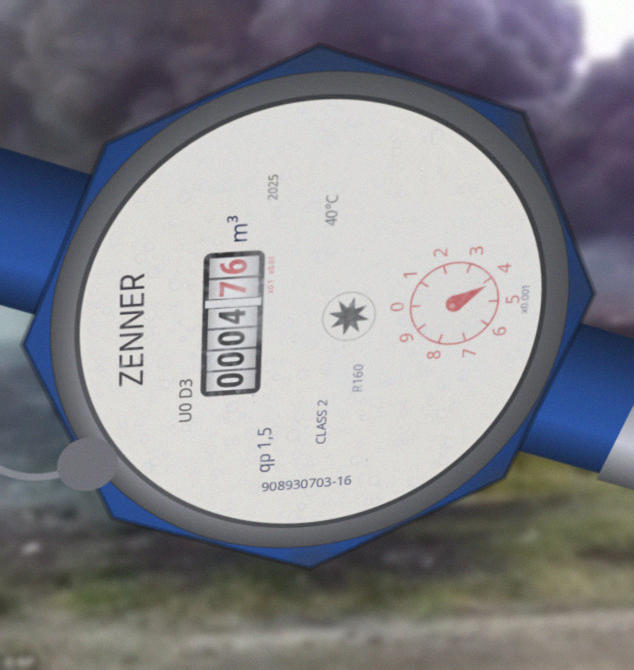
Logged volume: 4.764 m³
